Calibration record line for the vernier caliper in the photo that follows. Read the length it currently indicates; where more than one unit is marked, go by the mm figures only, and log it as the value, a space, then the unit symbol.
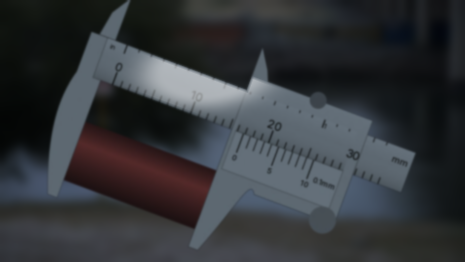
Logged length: 16.8 mm
